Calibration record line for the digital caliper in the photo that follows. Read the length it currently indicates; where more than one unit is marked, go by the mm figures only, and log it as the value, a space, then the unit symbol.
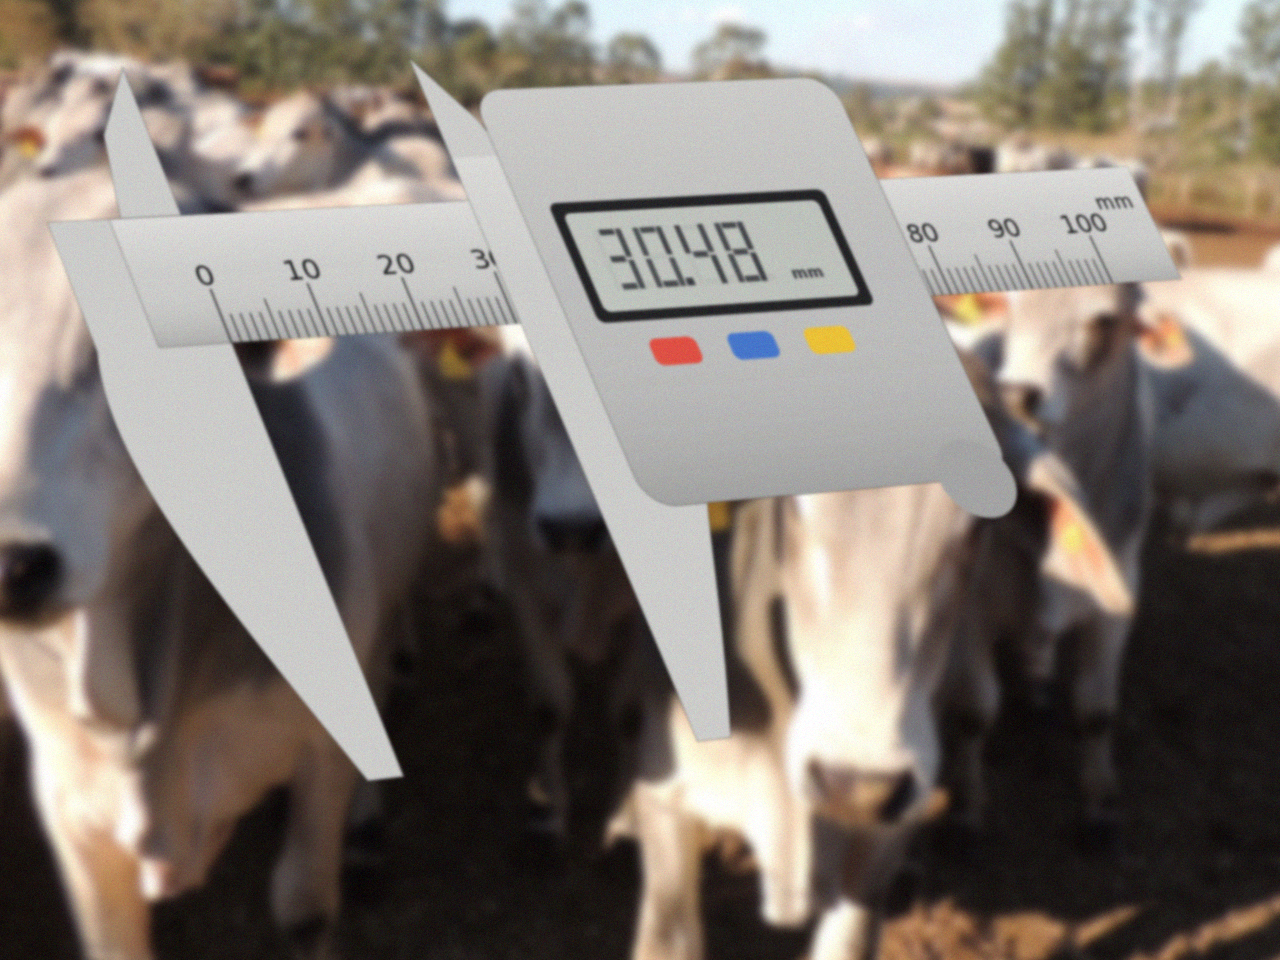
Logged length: 30.48 mm
